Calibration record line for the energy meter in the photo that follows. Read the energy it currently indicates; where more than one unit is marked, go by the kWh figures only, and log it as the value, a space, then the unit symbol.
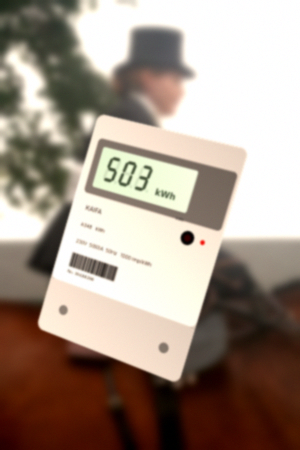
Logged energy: 503 kWh
